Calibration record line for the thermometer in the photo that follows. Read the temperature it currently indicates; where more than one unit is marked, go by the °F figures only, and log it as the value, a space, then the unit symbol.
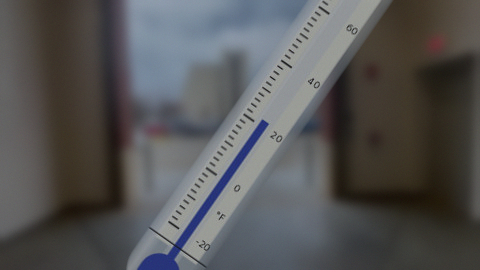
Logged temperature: 22 °F
